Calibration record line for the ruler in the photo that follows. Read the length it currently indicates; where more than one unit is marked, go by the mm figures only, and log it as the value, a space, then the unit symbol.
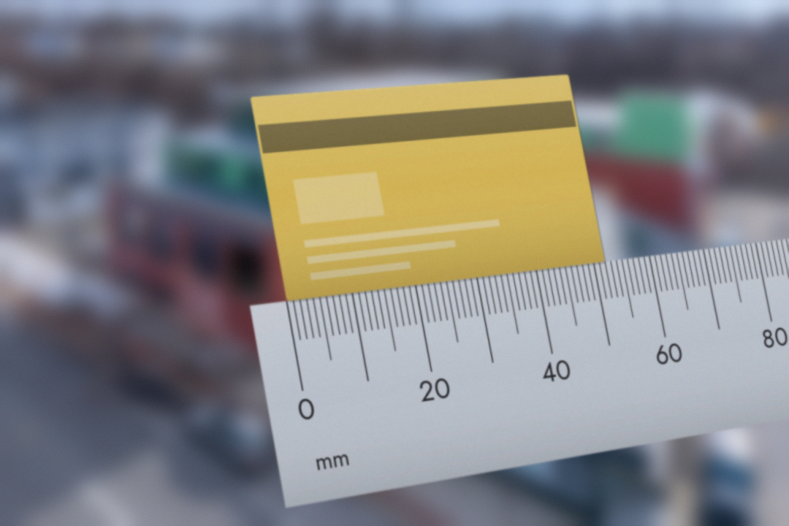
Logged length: 52 mm
